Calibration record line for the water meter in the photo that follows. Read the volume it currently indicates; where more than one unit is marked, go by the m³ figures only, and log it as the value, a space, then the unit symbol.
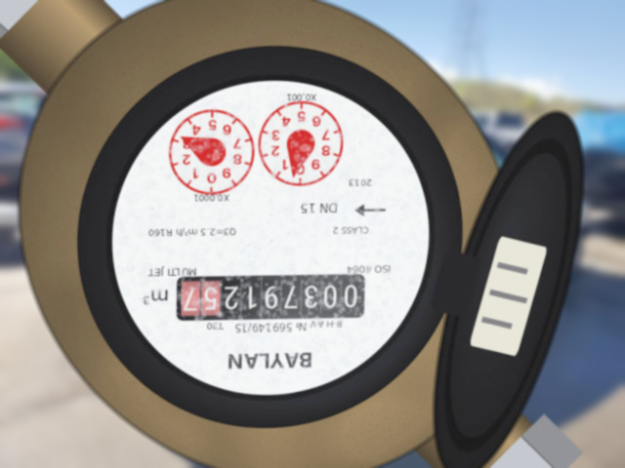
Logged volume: 37912.5703 m³
